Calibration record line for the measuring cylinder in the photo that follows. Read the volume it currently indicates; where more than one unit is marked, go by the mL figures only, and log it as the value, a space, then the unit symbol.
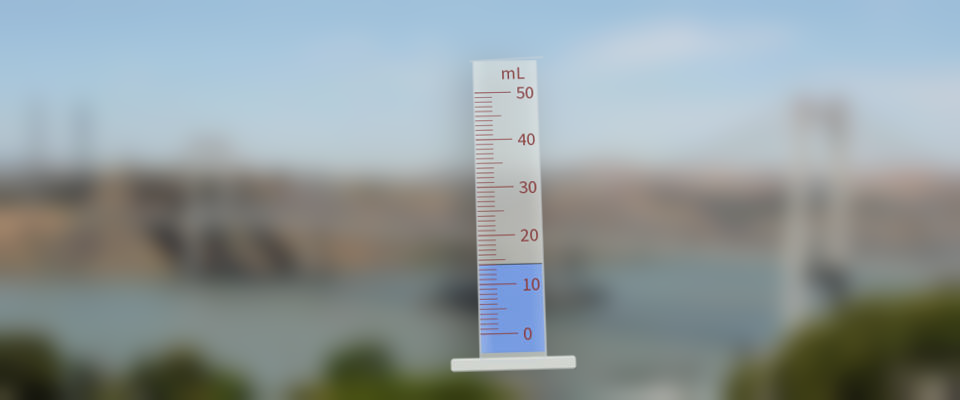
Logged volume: 14 mL
